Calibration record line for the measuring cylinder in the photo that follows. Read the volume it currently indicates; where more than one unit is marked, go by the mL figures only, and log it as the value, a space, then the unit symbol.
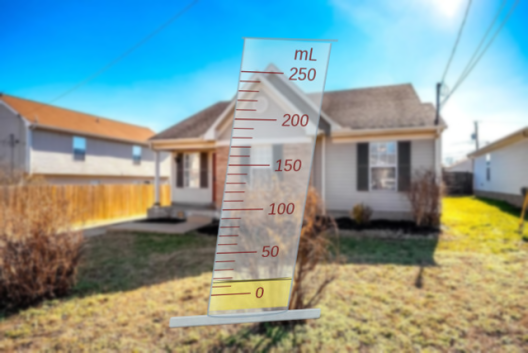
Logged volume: 15 mL
